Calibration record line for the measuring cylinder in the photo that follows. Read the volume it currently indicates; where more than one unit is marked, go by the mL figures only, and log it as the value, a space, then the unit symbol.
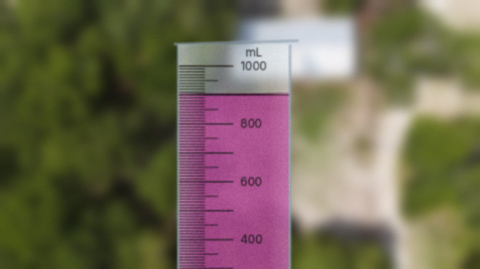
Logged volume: 900 mL
